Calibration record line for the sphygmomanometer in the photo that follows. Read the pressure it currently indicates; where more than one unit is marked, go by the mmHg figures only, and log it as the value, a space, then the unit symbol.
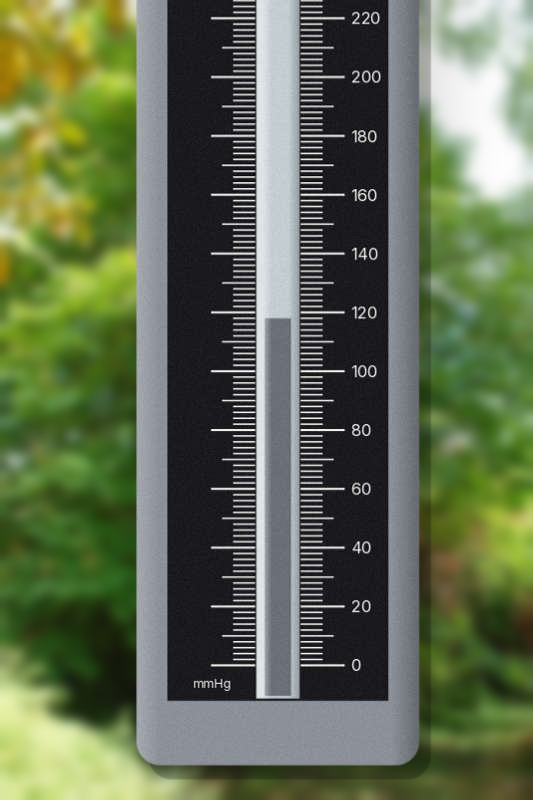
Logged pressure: 118 mmHg
